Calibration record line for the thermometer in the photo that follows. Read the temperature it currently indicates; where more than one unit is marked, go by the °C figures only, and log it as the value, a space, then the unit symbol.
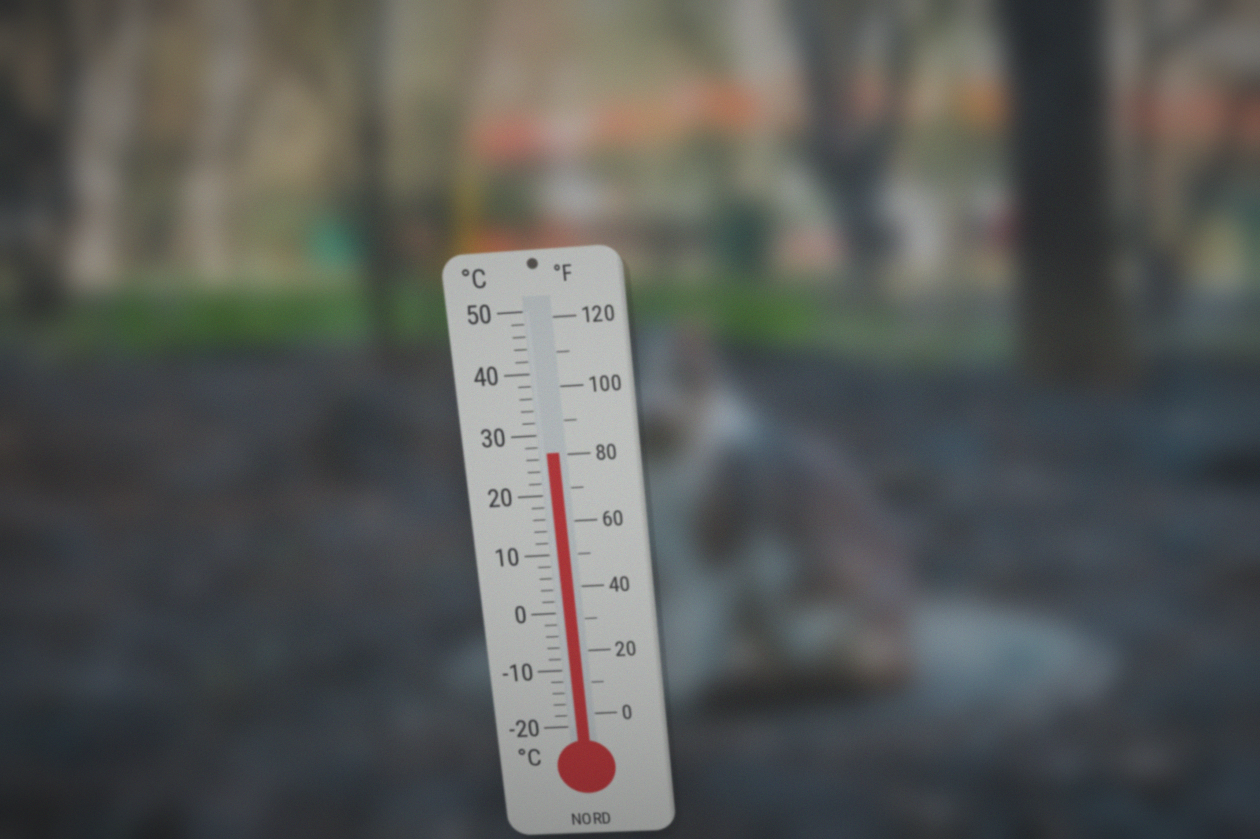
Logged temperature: 27 °C
